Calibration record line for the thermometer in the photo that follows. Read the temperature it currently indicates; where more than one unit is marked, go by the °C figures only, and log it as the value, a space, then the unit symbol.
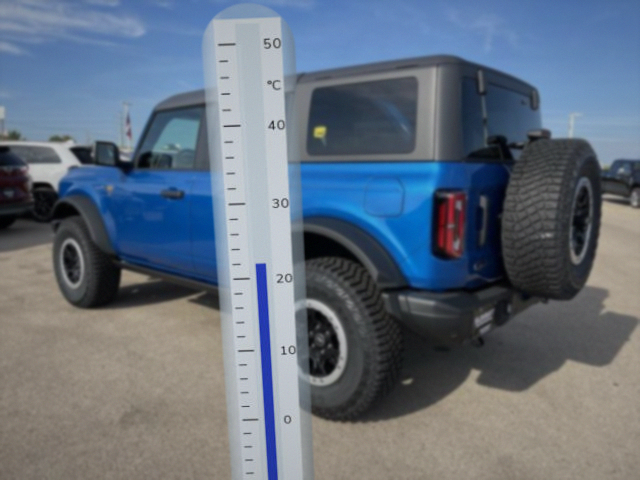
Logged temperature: 22 °C
